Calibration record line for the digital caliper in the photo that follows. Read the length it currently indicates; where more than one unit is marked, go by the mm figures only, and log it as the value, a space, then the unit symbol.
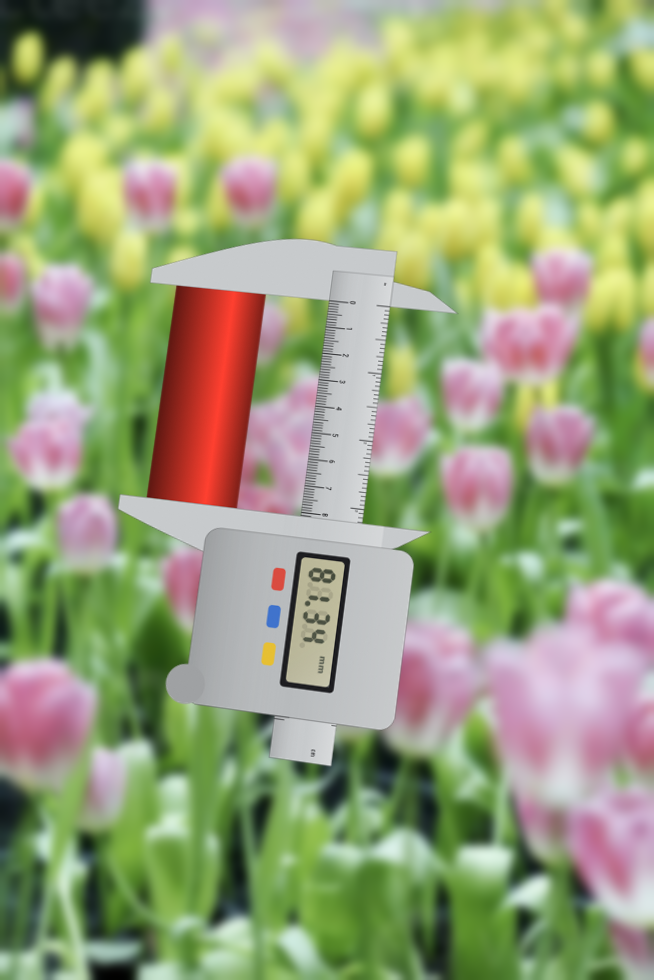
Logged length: 81.34 mm
